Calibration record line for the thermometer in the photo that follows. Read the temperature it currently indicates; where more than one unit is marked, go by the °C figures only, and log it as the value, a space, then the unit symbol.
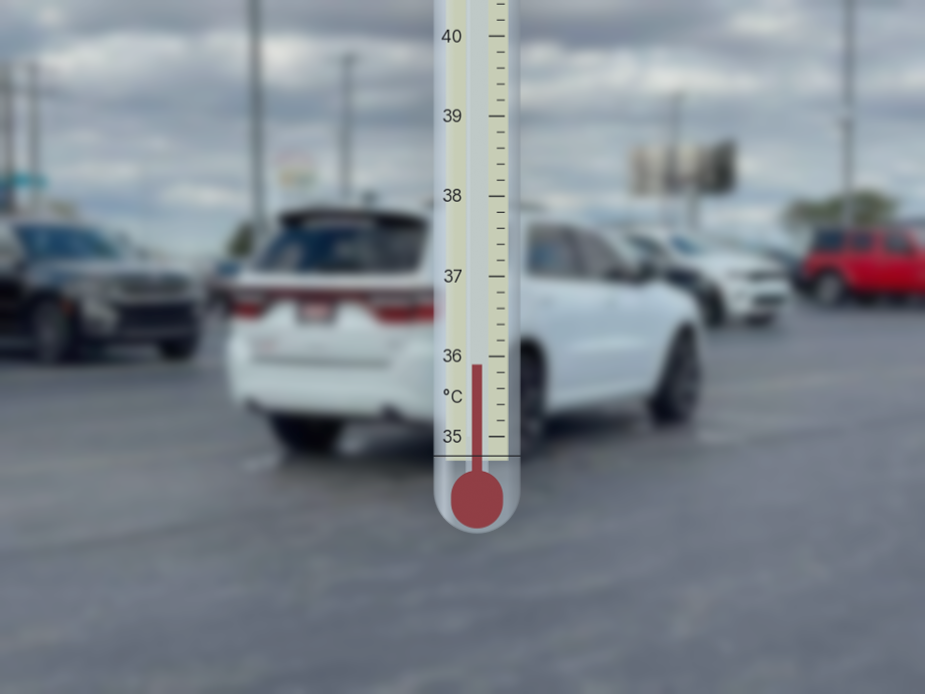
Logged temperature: 35.9 °C
